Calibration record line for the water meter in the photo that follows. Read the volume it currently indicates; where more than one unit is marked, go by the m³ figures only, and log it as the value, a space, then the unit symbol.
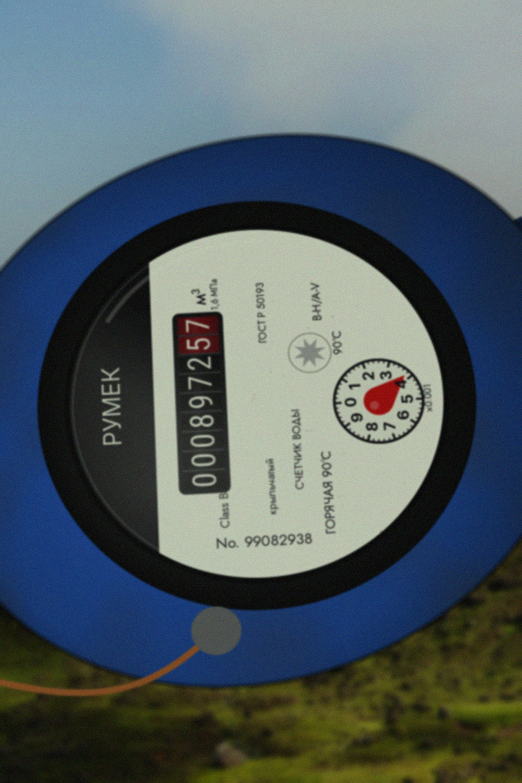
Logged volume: 8972.573 m³
